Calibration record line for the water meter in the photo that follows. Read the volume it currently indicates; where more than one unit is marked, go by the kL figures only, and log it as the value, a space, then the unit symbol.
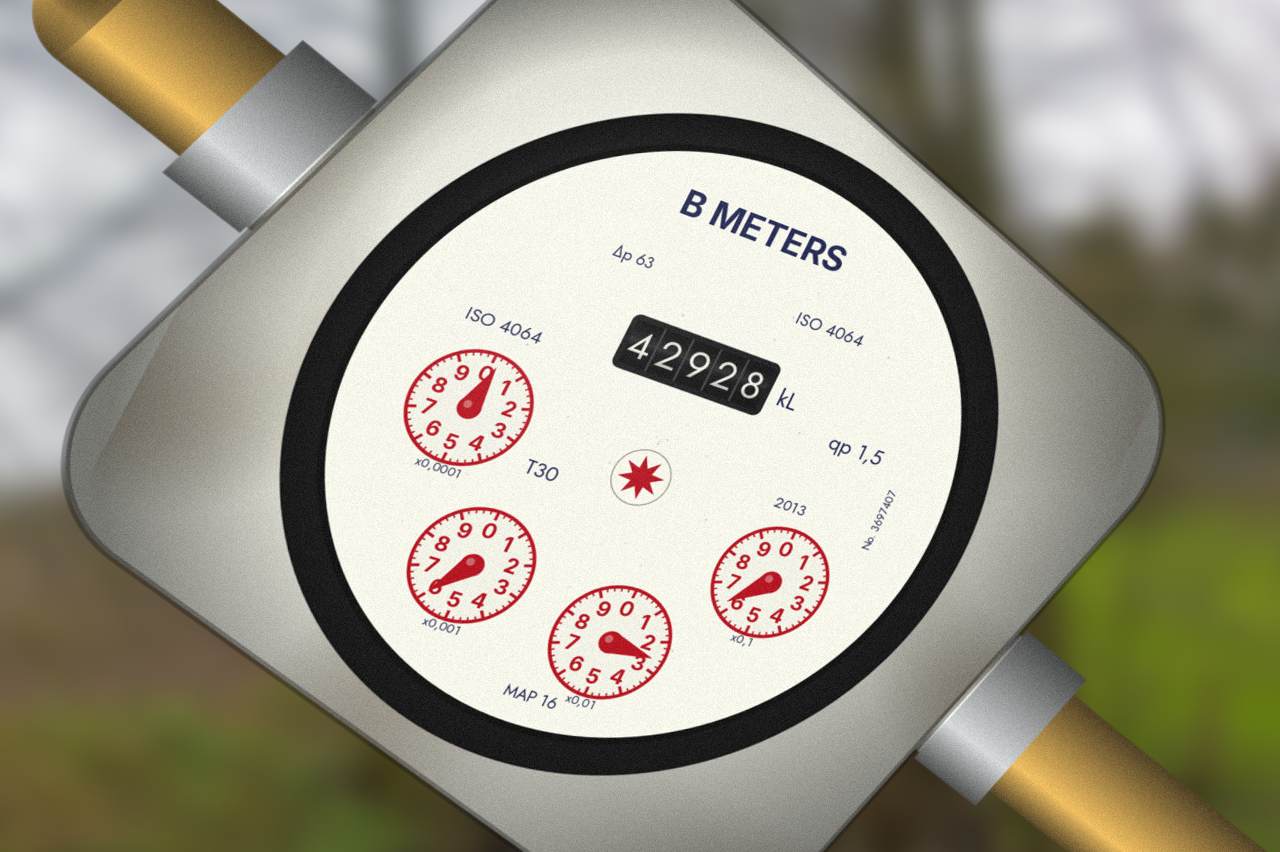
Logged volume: 42928.6260 kL
